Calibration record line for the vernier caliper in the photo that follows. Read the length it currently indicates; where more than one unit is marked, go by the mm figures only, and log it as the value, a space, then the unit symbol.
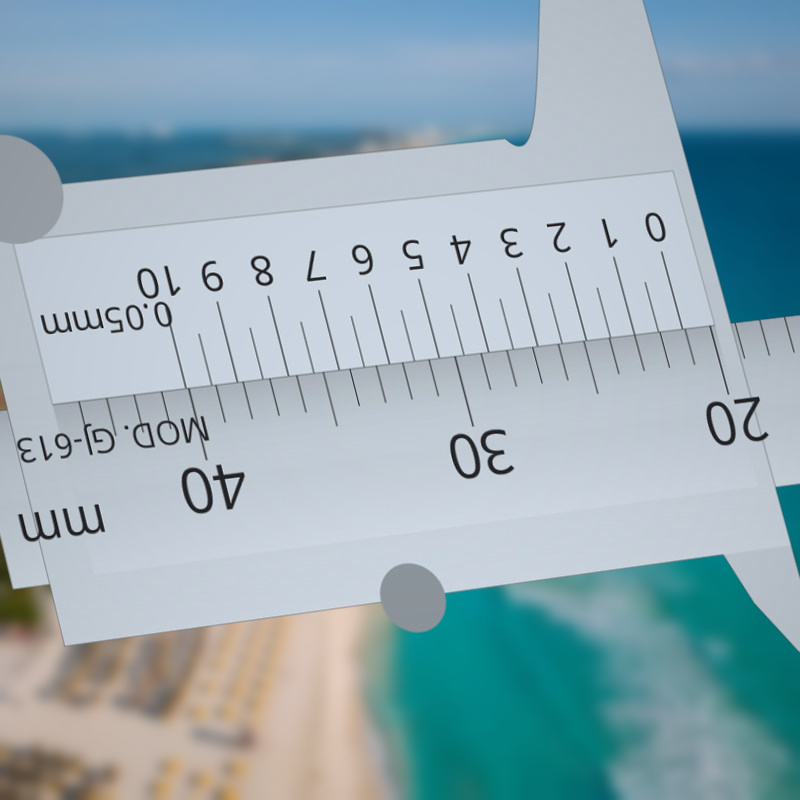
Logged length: 21.10 mm
